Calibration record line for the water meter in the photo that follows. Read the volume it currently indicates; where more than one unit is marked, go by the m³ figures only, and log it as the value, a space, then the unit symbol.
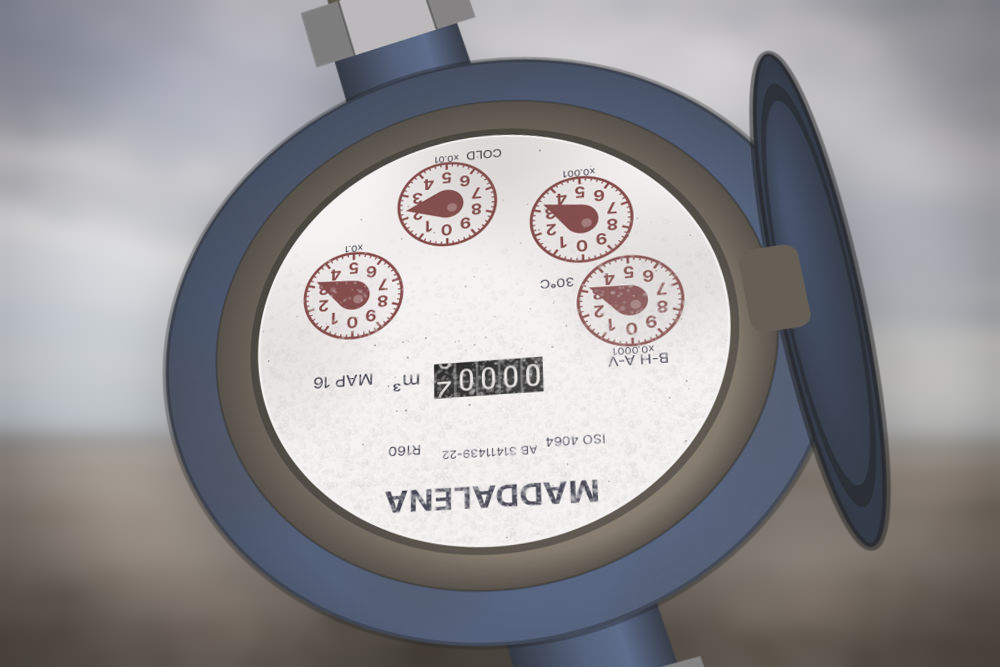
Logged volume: 2.3233 m³
